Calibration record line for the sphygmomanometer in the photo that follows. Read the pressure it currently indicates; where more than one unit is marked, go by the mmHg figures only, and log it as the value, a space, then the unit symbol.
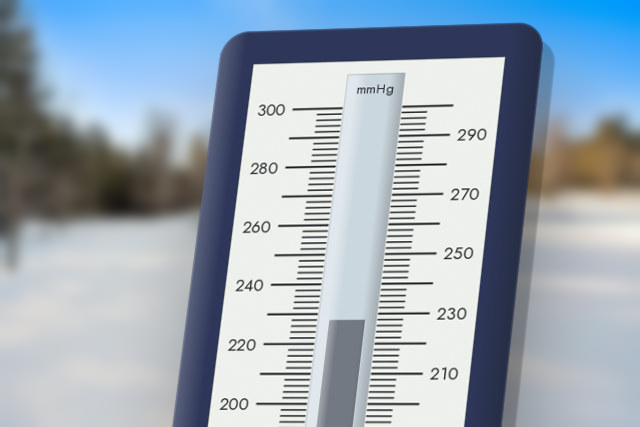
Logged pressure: 228 mmHg
